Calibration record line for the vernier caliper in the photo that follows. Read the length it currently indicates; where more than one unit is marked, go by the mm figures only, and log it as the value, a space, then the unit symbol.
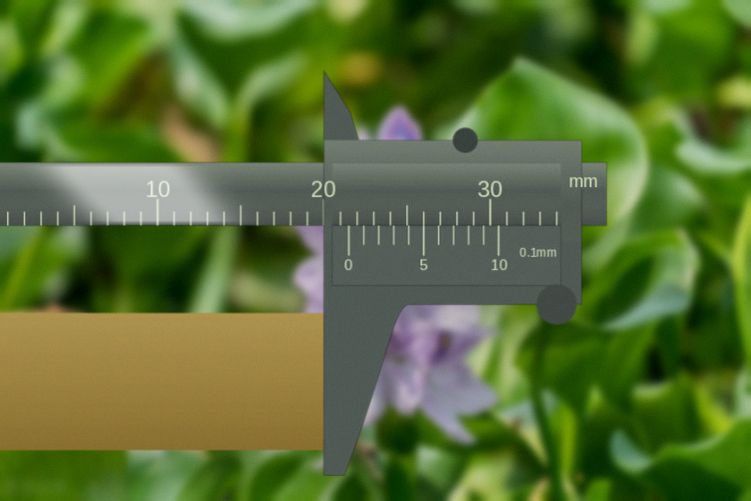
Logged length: 21.5 mm
